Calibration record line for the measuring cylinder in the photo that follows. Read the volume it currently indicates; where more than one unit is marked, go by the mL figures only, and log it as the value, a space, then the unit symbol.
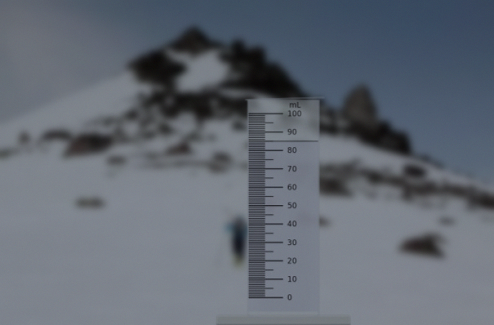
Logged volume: 85 mL
